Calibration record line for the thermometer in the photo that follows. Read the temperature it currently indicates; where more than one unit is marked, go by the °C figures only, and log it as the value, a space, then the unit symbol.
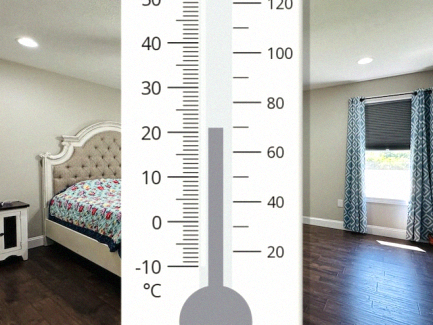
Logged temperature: 21 °C
